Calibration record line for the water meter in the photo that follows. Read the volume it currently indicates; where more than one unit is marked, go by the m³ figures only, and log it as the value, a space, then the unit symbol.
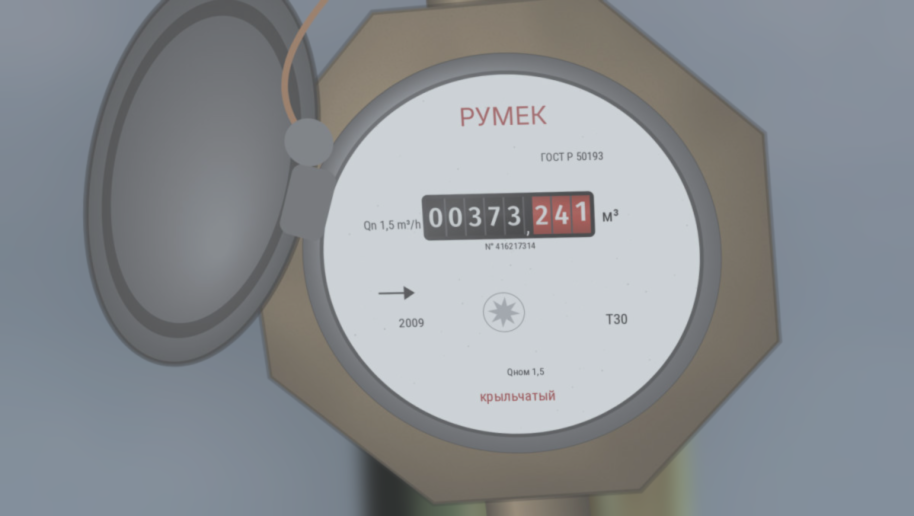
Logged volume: 373.241 m³
